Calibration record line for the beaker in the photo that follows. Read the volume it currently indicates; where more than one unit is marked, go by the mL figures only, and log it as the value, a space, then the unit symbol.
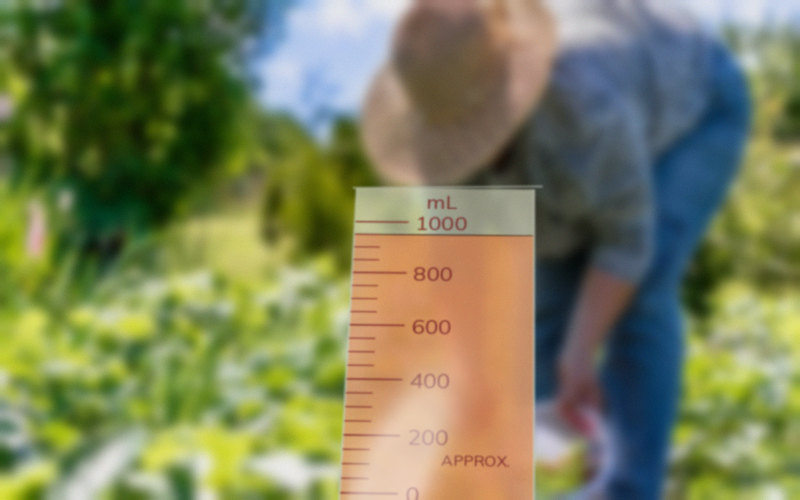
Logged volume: 950 mL
